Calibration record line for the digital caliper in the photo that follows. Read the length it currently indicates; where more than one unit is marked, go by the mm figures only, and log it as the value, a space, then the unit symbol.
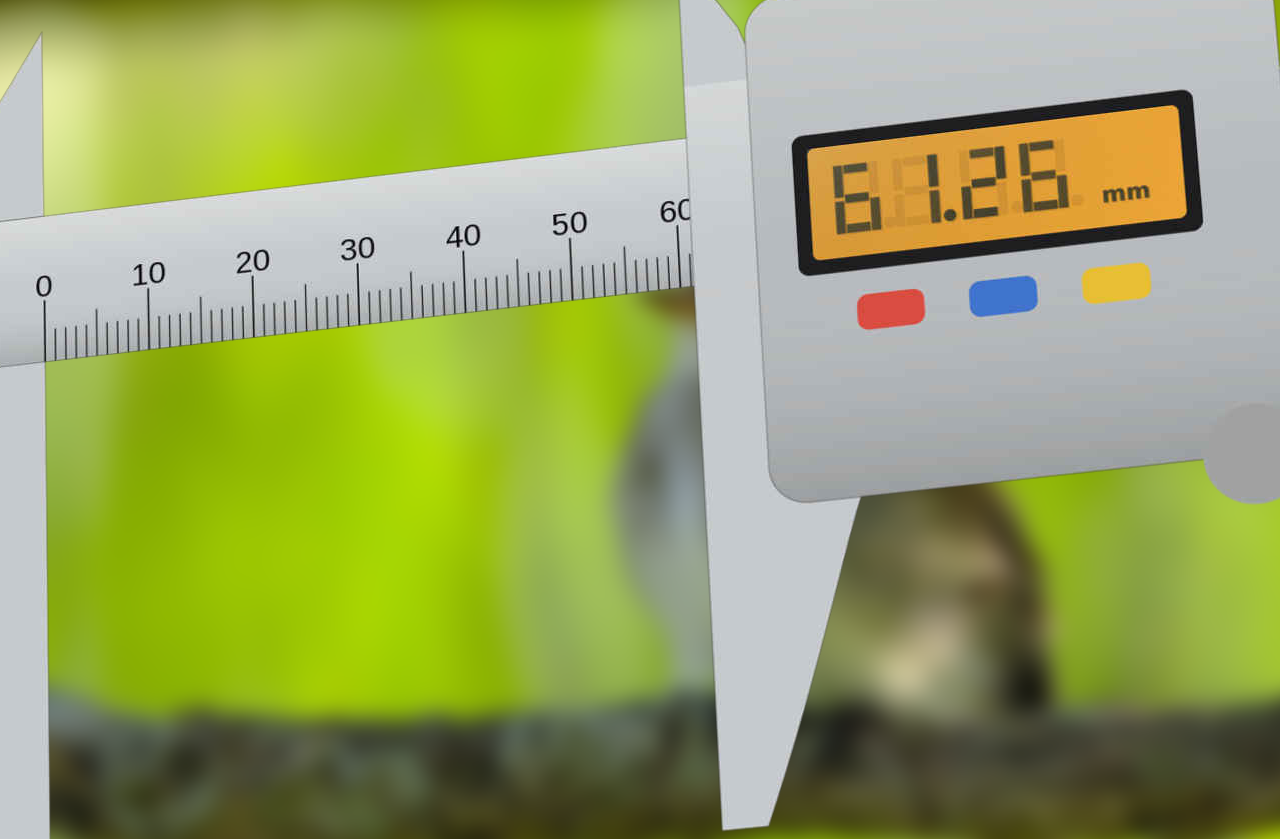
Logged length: 61.26 mm
